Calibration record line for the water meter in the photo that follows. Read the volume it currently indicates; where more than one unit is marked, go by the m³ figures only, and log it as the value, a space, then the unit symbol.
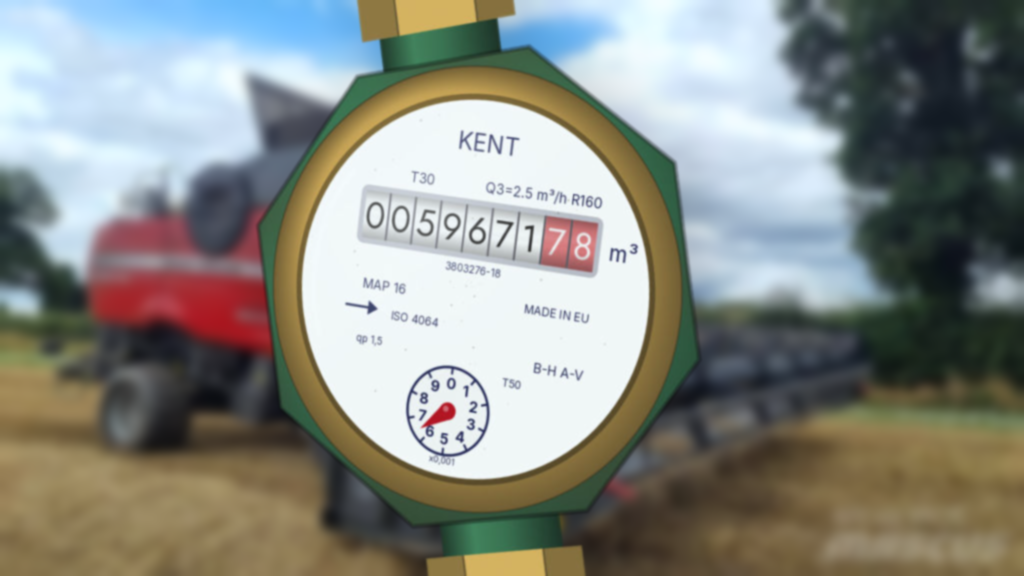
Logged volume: 59671.786 m³
